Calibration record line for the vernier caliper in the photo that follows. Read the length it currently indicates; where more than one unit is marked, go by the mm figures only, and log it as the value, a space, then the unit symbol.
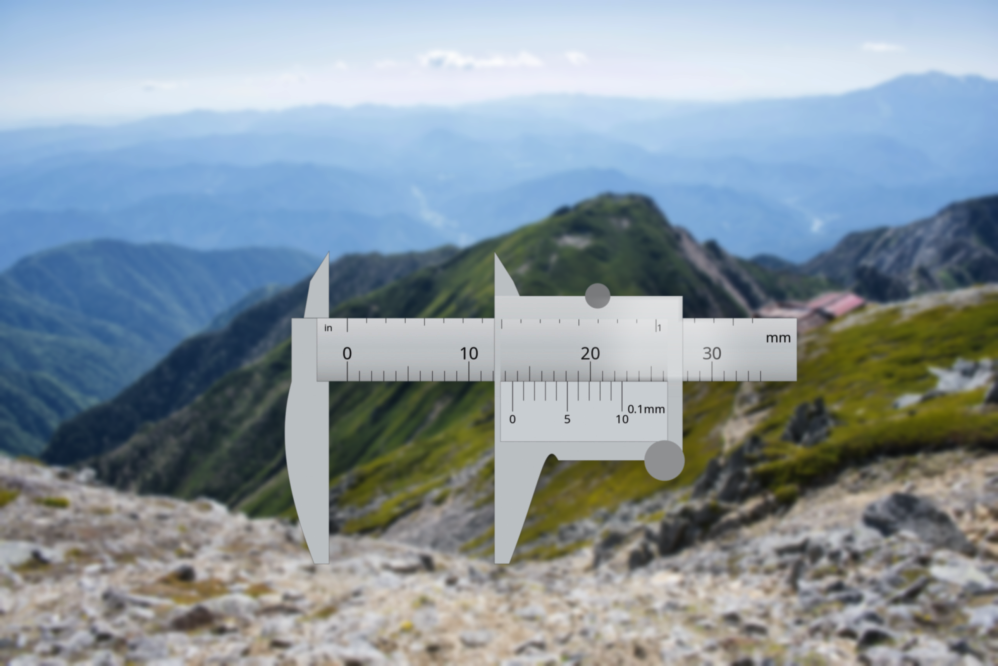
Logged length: 13.6 mm
